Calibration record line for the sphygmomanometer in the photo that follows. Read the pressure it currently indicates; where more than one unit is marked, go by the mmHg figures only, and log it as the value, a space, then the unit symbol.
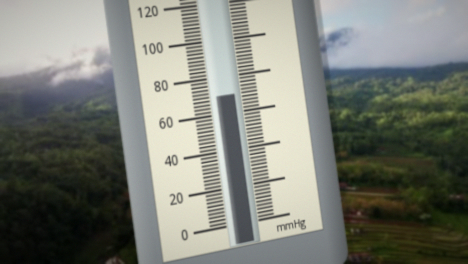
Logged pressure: 70 mmHg
